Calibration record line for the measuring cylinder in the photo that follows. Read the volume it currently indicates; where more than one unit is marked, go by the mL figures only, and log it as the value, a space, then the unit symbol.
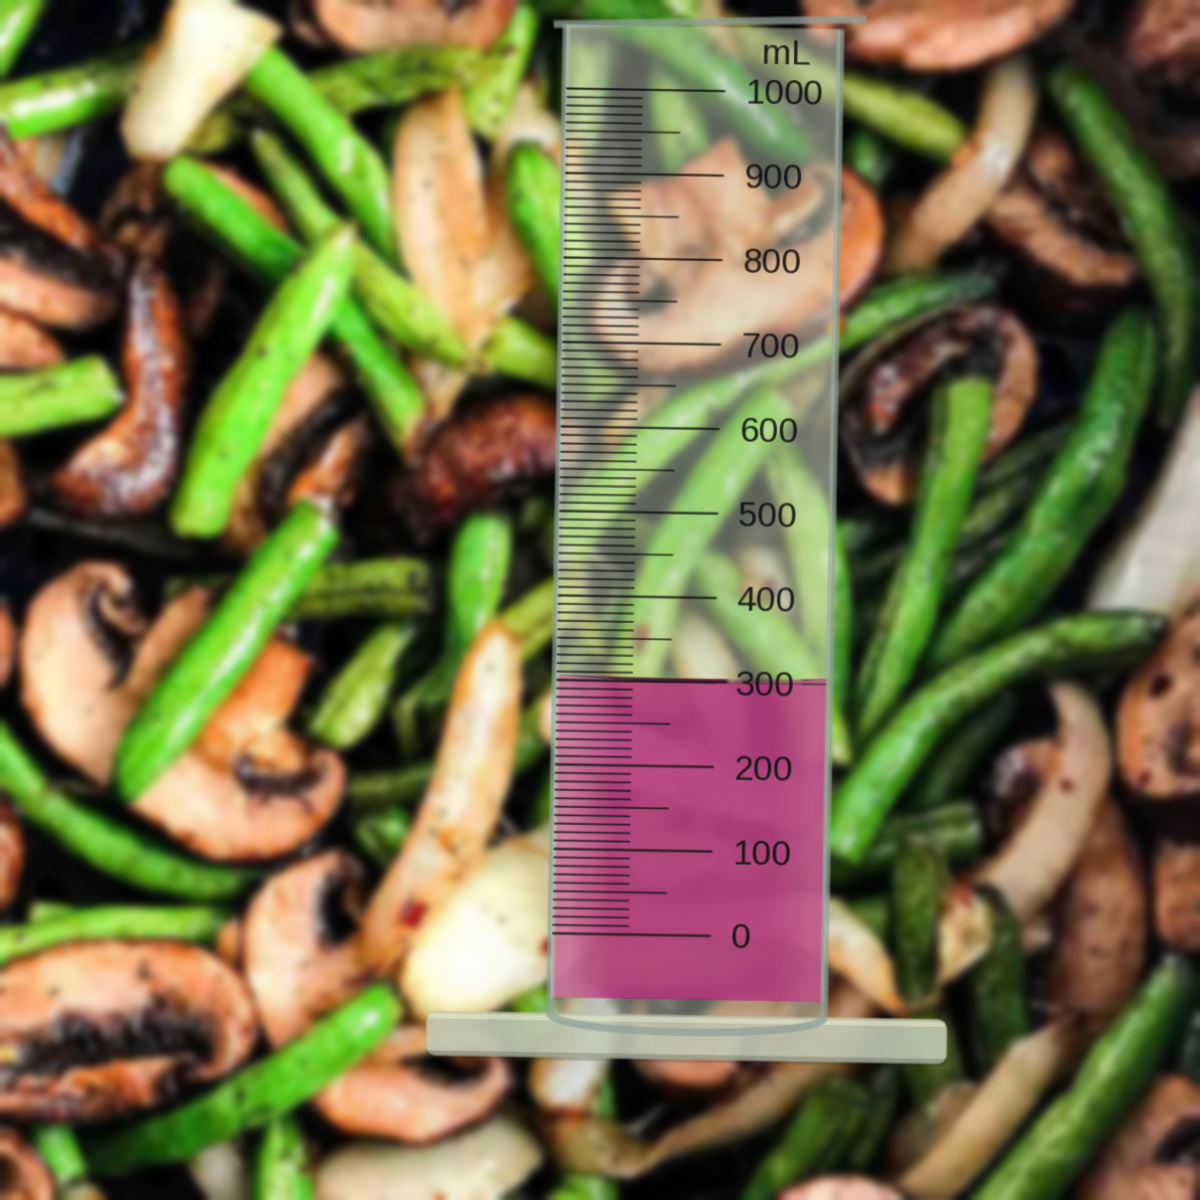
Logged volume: 300 mL
